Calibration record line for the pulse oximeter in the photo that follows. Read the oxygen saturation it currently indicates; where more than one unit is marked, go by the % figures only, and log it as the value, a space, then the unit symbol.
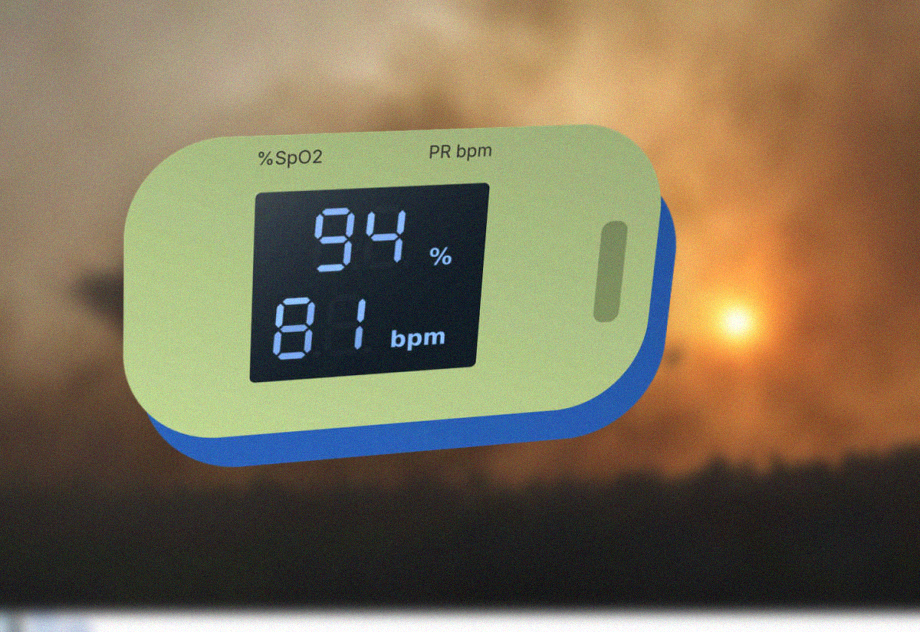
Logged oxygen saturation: 94 %
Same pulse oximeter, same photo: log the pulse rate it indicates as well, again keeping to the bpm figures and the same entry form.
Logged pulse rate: 81 bpm
